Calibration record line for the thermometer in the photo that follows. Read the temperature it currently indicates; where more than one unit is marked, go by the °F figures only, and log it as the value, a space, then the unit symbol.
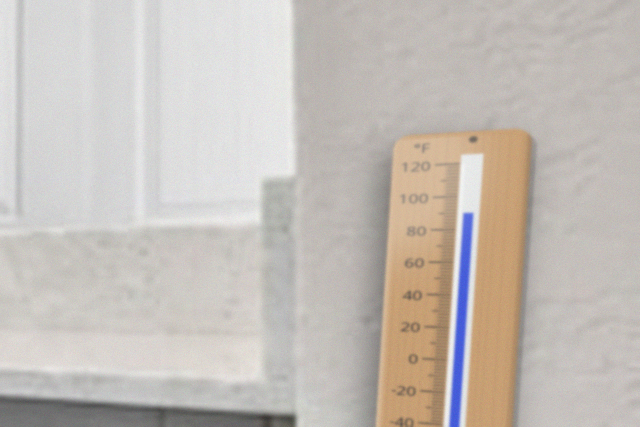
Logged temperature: 90 °F
